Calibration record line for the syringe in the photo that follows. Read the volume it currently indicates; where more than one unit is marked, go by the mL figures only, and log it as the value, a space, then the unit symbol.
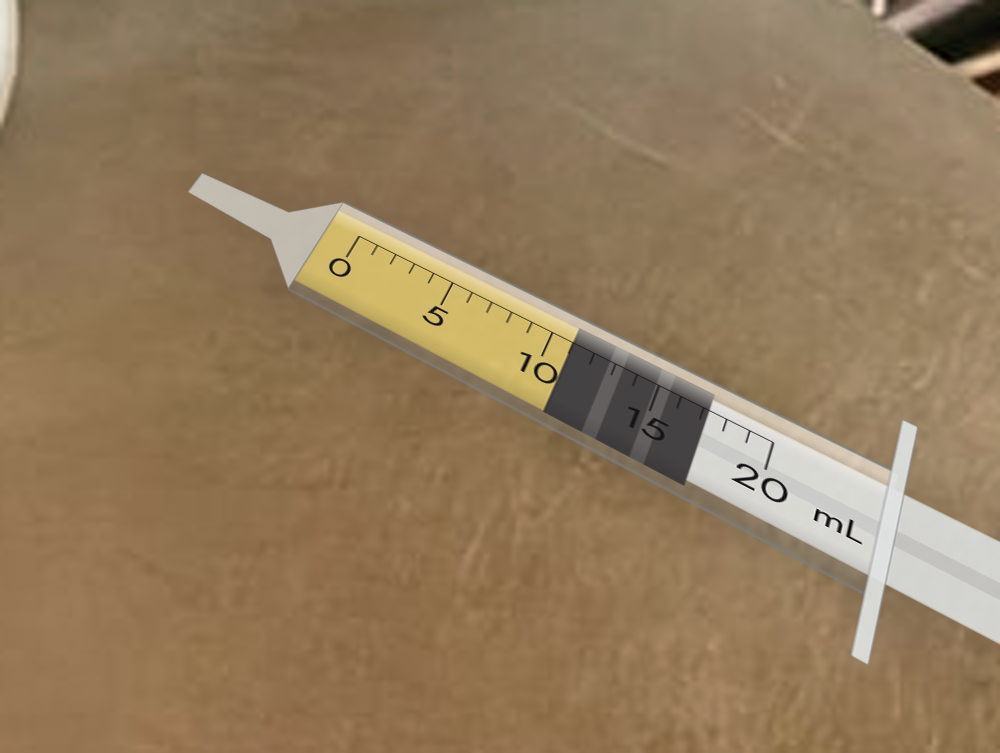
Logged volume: 11 mL
